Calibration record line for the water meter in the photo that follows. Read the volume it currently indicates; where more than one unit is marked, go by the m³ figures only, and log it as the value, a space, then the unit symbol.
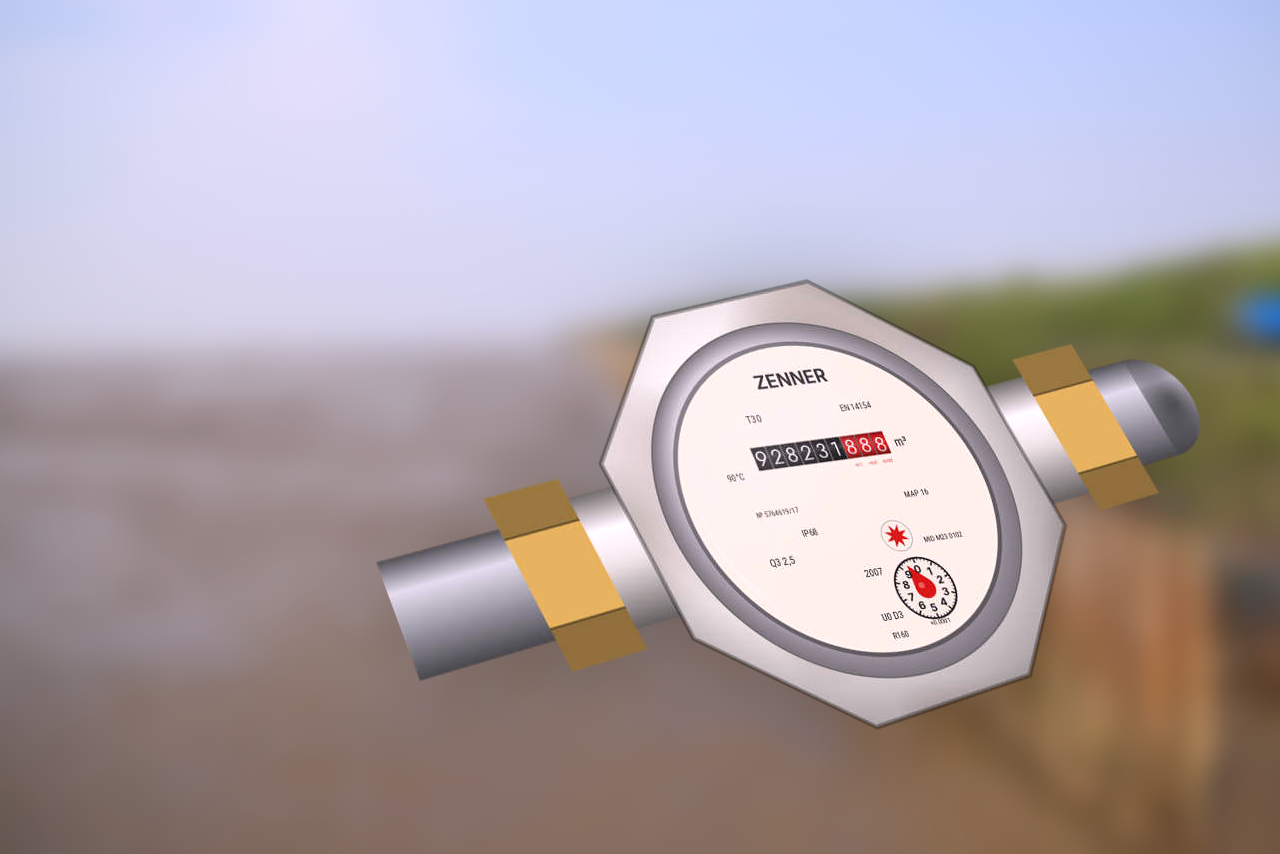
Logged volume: 928231.8879 m³
